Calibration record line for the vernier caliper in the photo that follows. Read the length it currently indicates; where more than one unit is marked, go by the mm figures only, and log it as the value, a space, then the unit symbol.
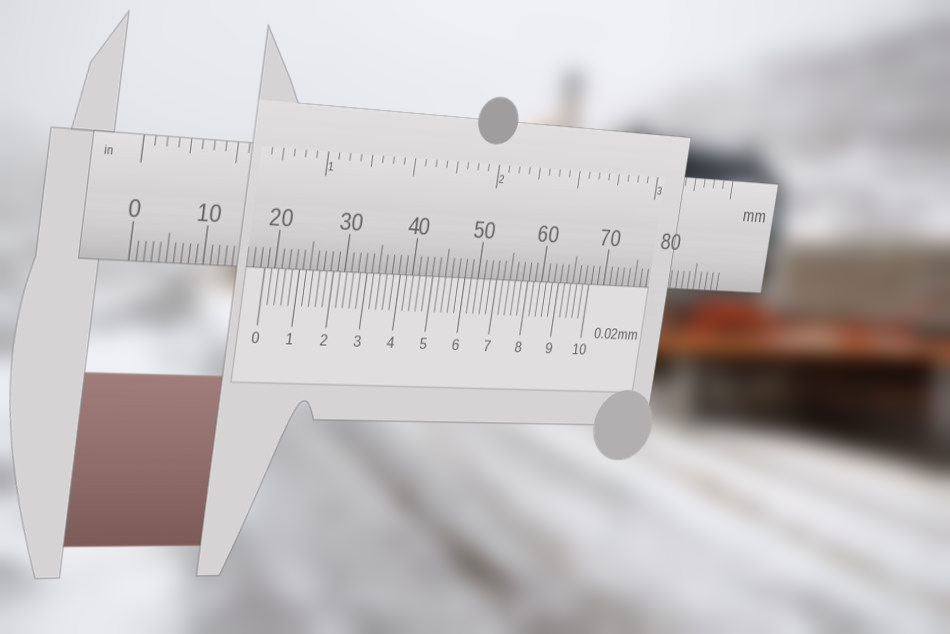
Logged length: 18.6 mm
